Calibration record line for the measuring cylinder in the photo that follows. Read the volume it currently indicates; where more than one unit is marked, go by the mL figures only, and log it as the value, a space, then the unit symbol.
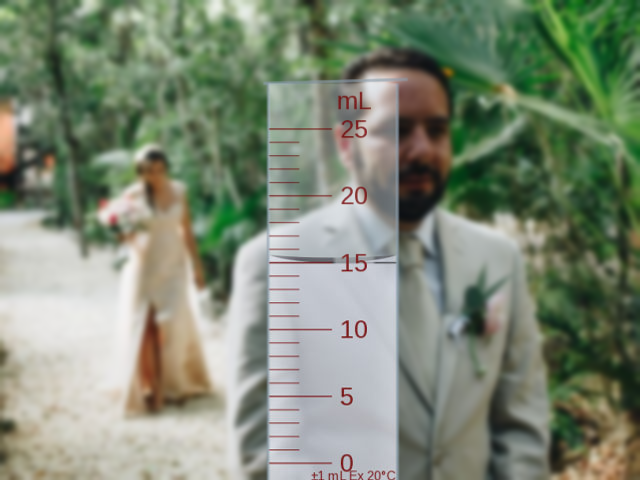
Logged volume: 15 mL
